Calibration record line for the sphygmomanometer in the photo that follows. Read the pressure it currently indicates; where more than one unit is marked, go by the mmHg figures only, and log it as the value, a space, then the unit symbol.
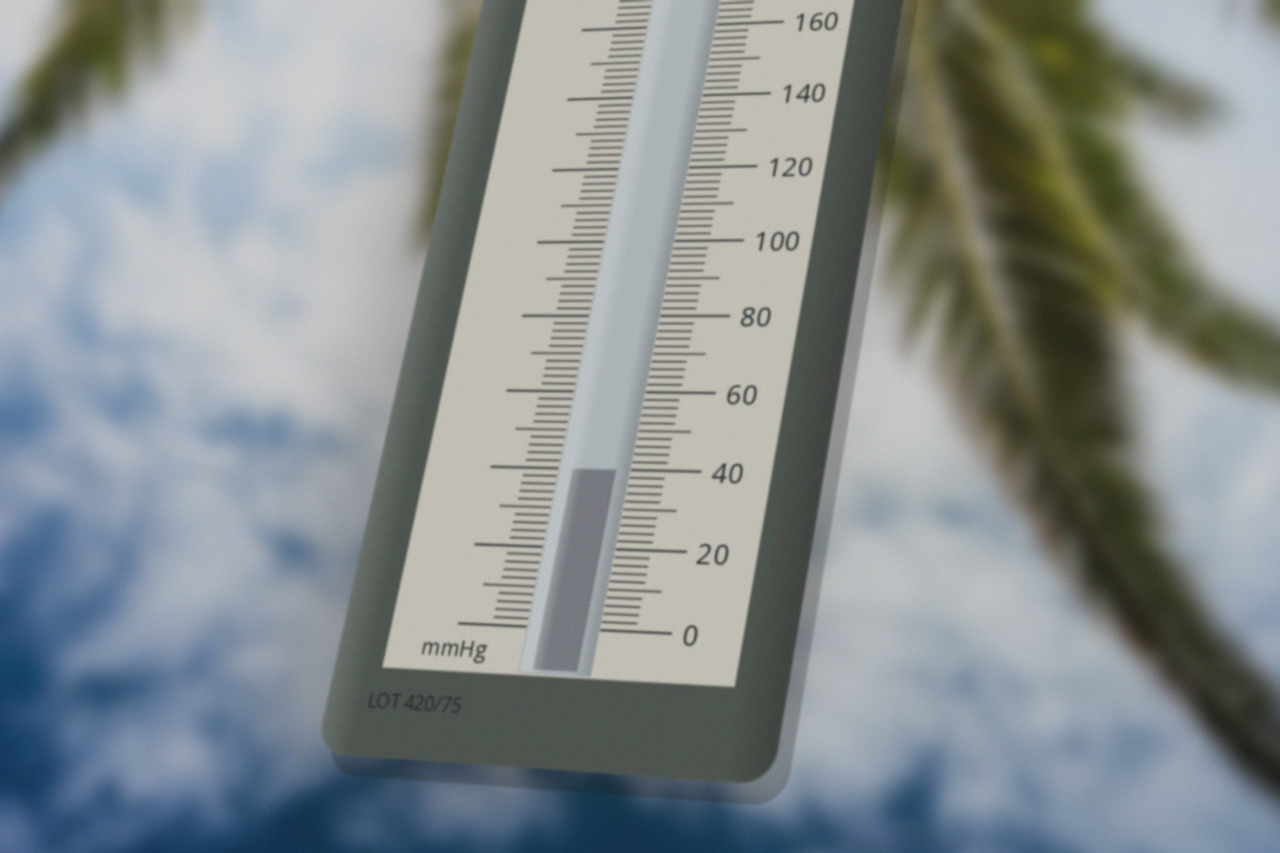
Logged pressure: 40 mmHg
